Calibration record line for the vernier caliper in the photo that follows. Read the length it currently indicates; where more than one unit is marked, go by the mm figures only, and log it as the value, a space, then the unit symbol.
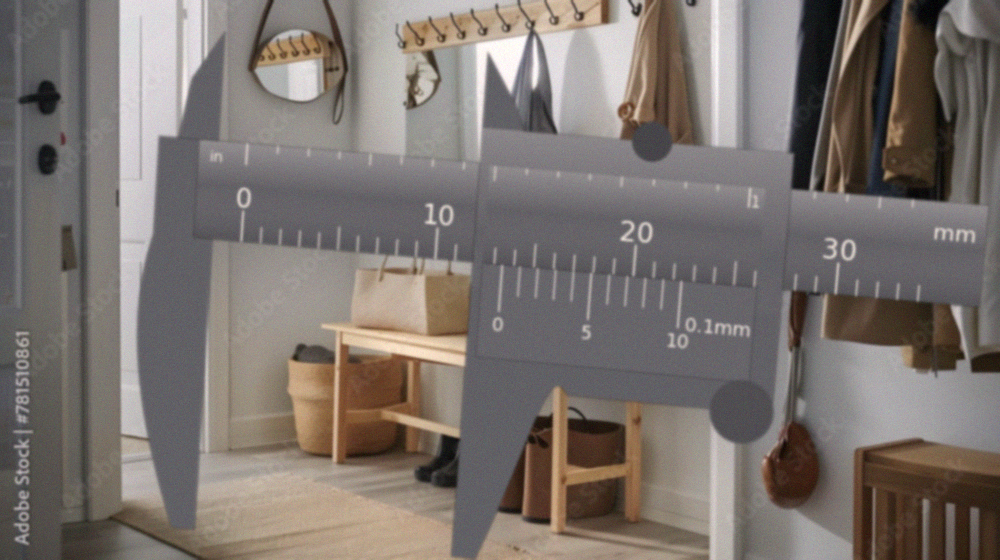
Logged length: 13.4 mm
